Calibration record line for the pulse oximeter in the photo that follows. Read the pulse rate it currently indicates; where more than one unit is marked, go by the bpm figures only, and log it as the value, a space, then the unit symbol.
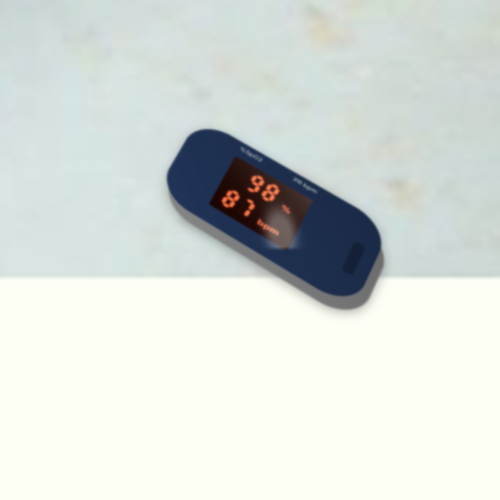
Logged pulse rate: 87 bpm
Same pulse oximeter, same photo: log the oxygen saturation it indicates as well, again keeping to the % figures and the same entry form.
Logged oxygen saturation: 98 %
